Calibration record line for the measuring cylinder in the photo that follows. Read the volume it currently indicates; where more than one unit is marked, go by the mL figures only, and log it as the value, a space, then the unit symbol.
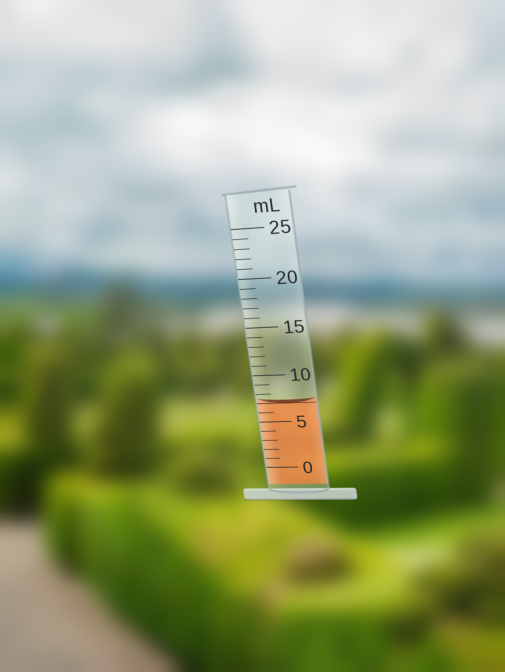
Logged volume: 7 mL
